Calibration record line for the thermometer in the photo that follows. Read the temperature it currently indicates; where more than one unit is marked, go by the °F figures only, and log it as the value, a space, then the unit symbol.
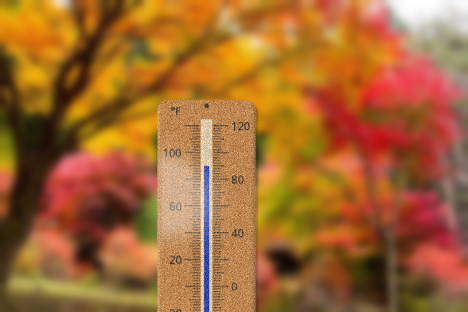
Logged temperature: 90 °F
